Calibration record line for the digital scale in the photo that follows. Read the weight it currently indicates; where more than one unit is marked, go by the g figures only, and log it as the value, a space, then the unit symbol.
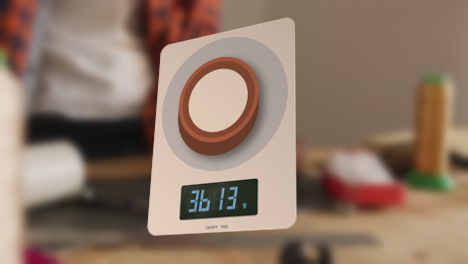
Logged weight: 3613 g
